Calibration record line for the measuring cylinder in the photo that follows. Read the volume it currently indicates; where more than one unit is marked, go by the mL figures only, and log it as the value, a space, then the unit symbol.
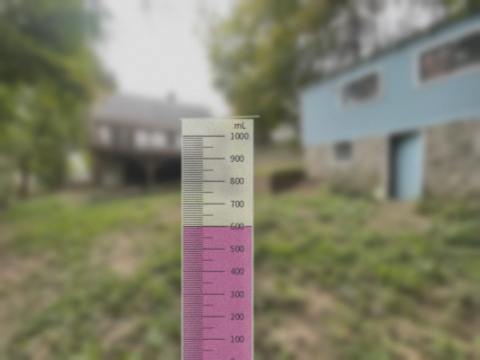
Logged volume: 600 mL
